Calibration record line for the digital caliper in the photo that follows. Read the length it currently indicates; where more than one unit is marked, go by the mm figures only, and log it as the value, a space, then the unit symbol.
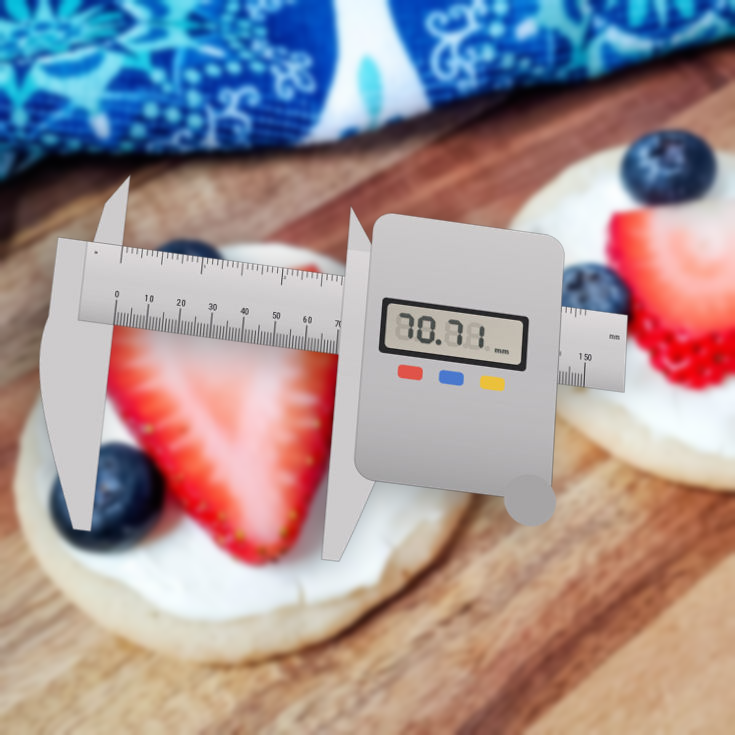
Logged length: 70.71 mm
